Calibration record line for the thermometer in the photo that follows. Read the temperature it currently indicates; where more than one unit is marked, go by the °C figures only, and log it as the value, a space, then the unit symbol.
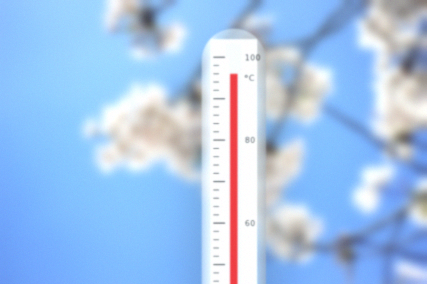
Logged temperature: 96 °C
